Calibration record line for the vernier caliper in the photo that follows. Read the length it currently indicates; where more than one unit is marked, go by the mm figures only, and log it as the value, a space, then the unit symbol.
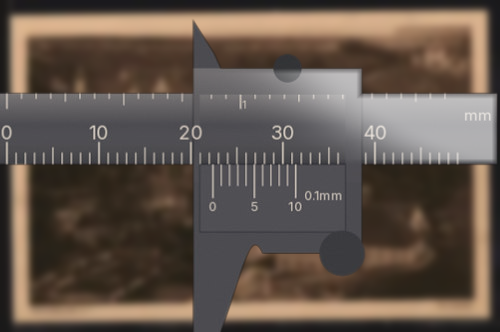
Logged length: 22.4 mm
